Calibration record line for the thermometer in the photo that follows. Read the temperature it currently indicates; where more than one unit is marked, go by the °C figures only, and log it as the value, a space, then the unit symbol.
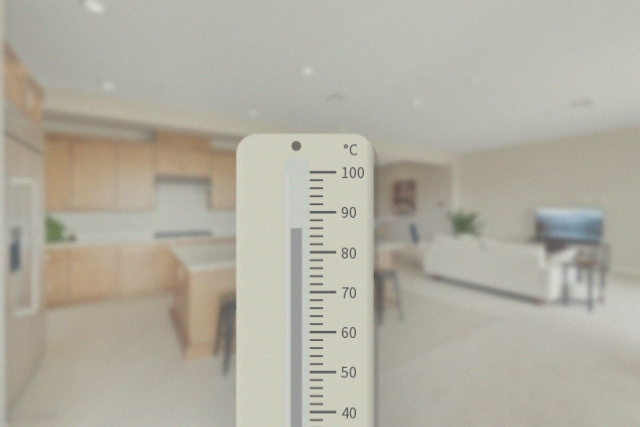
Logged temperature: 86 °C
